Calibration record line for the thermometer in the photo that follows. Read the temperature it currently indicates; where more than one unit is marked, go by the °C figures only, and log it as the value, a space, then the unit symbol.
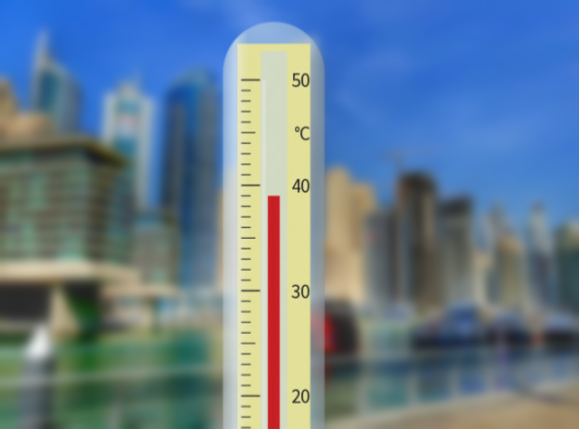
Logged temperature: 39 °C
